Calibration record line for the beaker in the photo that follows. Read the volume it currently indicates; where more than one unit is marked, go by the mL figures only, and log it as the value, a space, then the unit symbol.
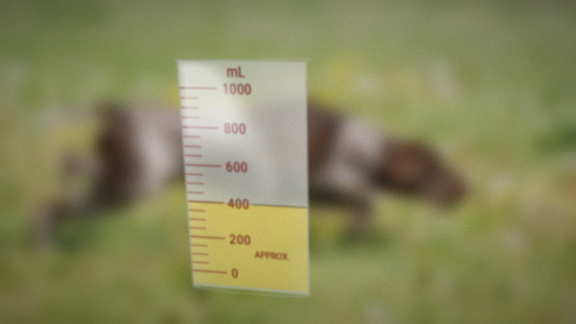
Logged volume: 400 mL
